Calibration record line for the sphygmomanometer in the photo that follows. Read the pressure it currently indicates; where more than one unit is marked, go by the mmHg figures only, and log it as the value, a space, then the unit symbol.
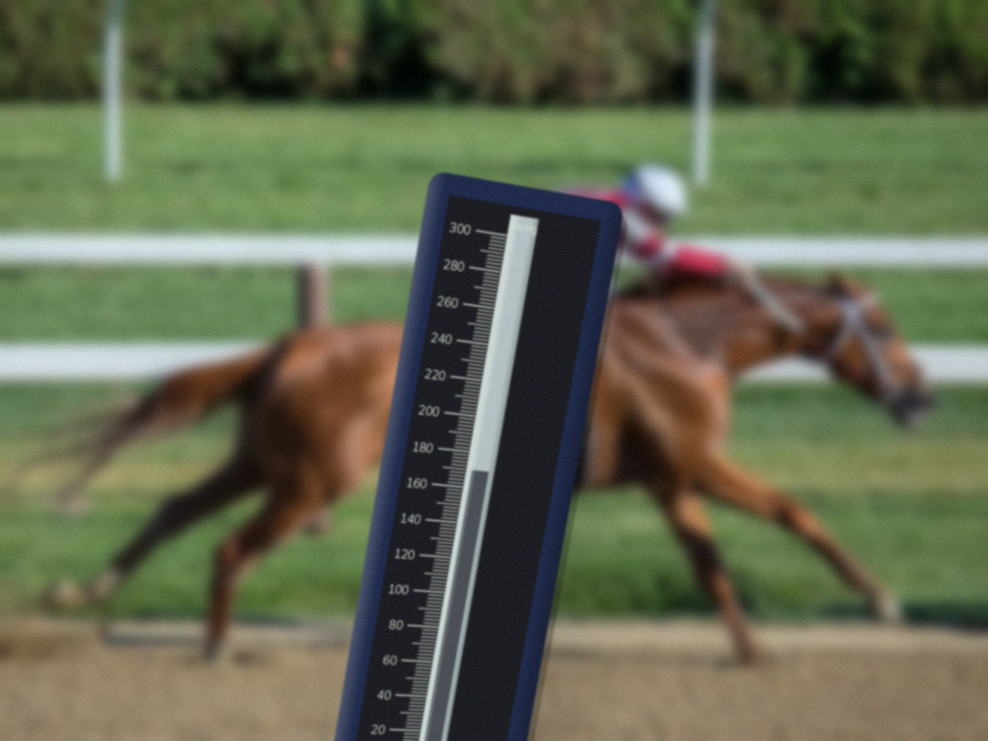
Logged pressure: 170 mmHg
